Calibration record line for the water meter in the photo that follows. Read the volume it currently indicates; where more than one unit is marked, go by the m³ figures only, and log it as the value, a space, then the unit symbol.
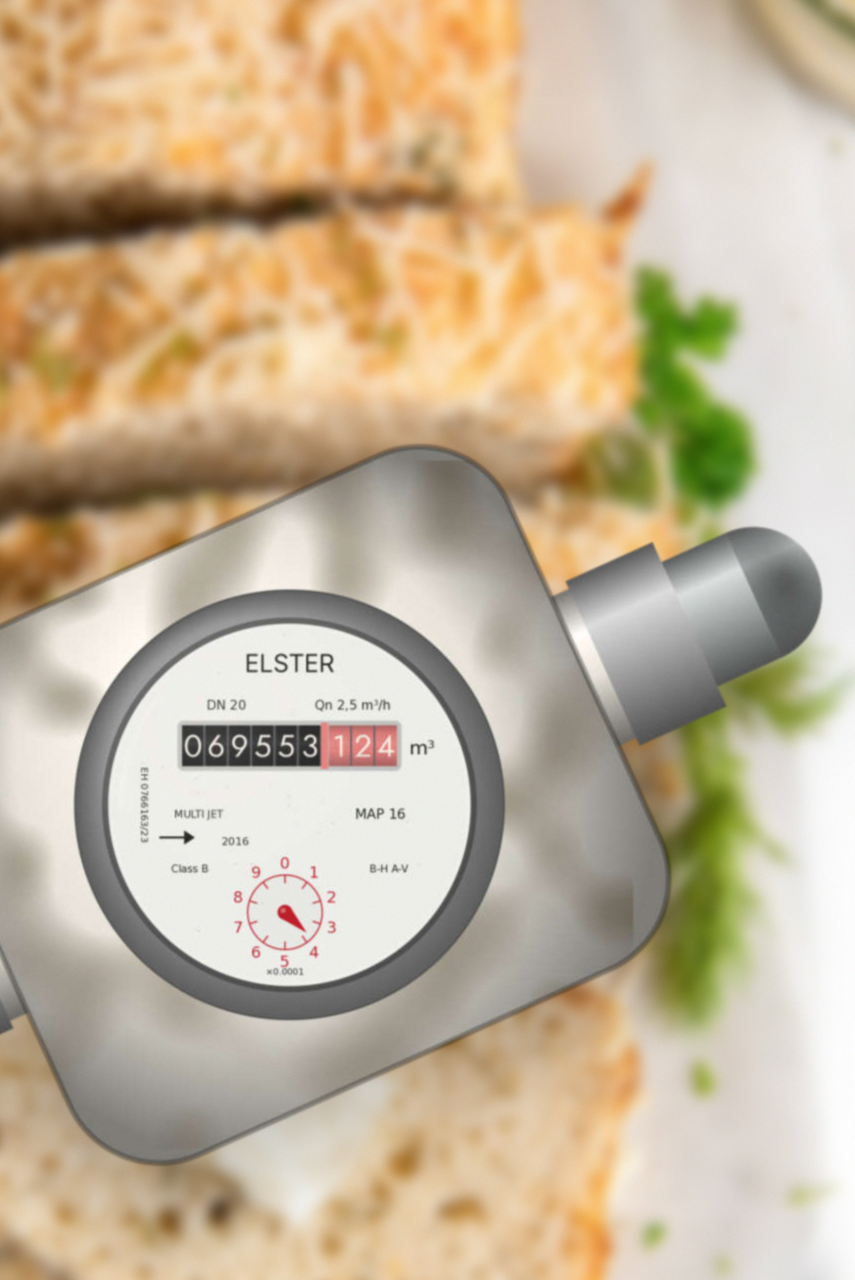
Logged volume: 69553.1243 m³
